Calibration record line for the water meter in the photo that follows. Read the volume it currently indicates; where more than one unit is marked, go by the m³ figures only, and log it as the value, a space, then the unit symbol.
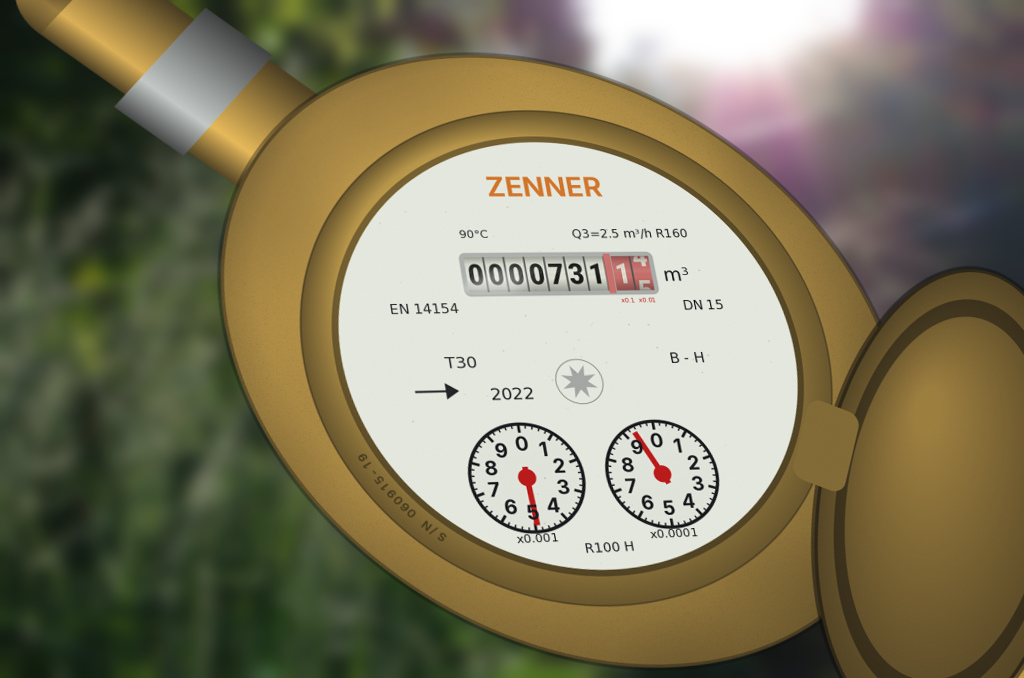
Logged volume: 731.1449 m³
